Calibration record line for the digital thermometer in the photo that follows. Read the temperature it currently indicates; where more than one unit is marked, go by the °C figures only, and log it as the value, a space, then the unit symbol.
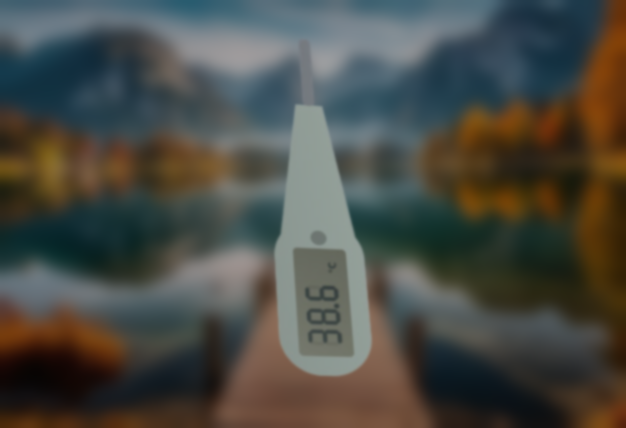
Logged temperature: 38.6 °C
